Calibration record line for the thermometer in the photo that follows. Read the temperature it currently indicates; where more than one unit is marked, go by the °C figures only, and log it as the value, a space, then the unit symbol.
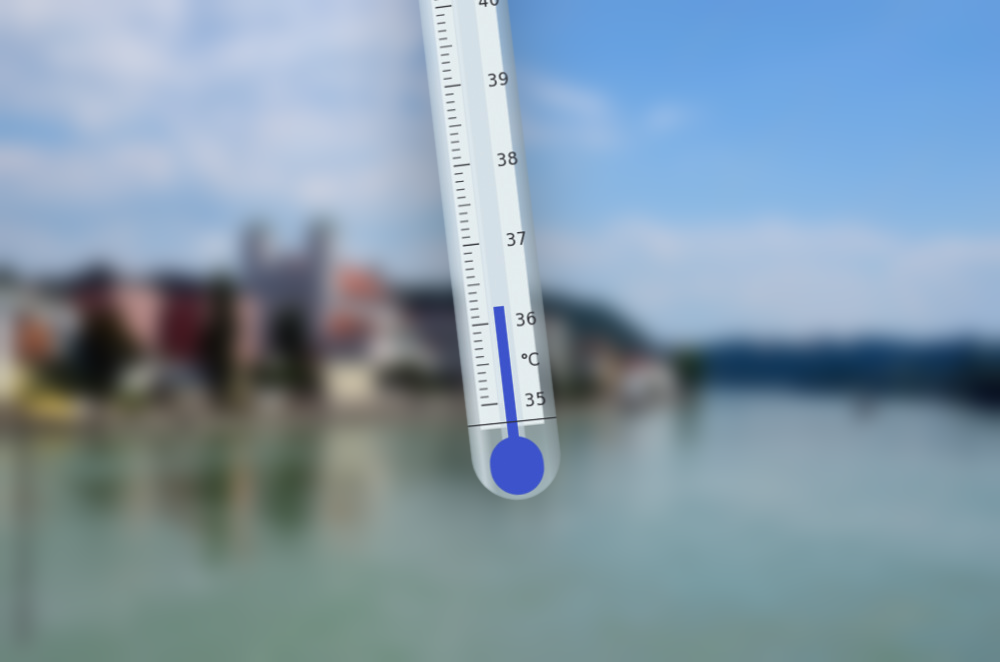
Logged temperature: 36.2 °C
